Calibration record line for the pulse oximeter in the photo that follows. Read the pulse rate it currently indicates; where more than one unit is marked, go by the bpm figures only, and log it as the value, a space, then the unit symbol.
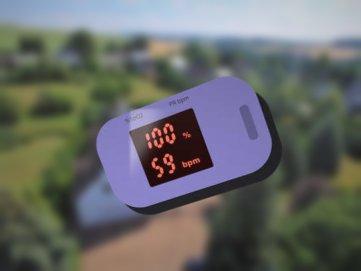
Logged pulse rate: 59 bpm
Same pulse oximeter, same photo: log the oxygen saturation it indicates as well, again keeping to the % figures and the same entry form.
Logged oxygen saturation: 100 %
